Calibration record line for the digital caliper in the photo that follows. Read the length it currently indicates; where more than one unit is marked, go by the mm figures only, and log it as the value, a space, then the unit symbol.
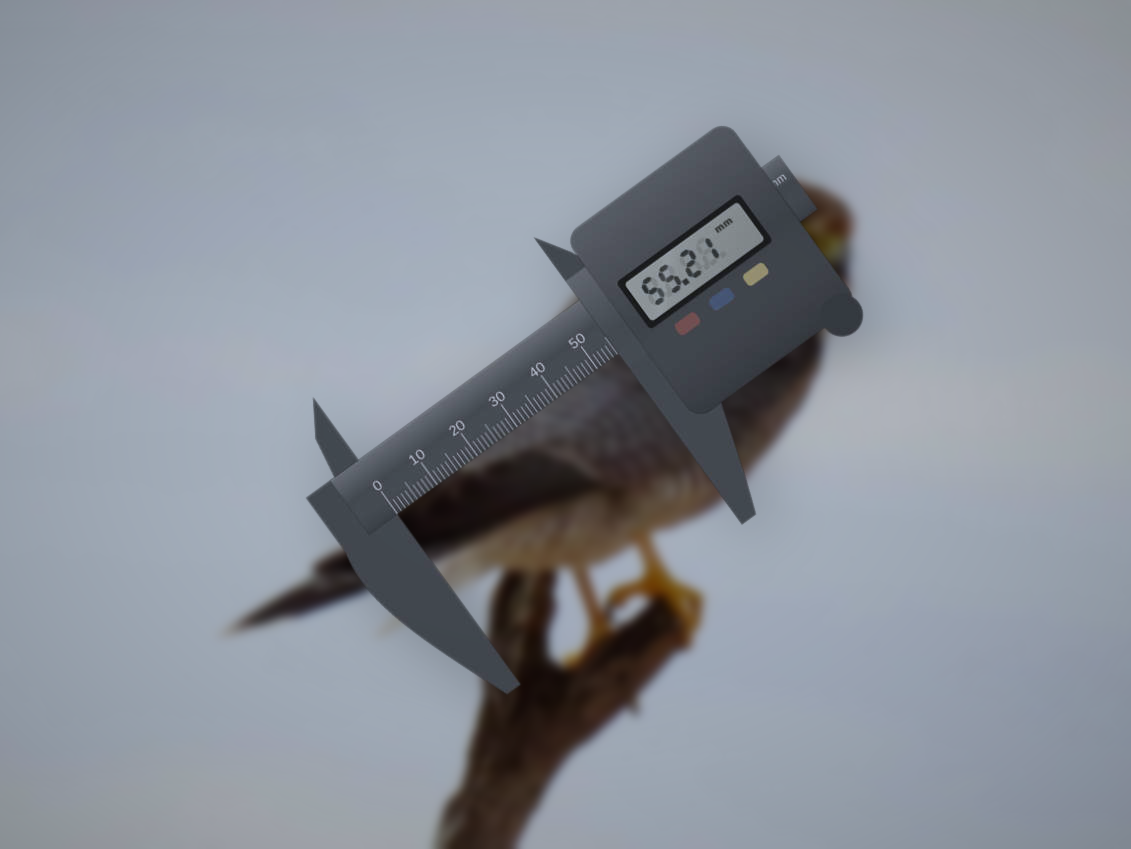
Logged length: 55.21 mm
